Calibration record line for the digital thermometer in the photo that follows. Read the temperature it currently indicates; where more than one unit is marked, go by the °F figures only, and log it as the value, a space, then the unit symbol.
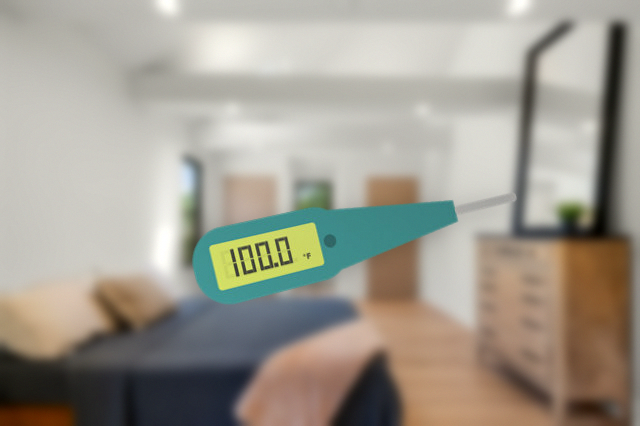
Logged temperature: 100.0 °F
